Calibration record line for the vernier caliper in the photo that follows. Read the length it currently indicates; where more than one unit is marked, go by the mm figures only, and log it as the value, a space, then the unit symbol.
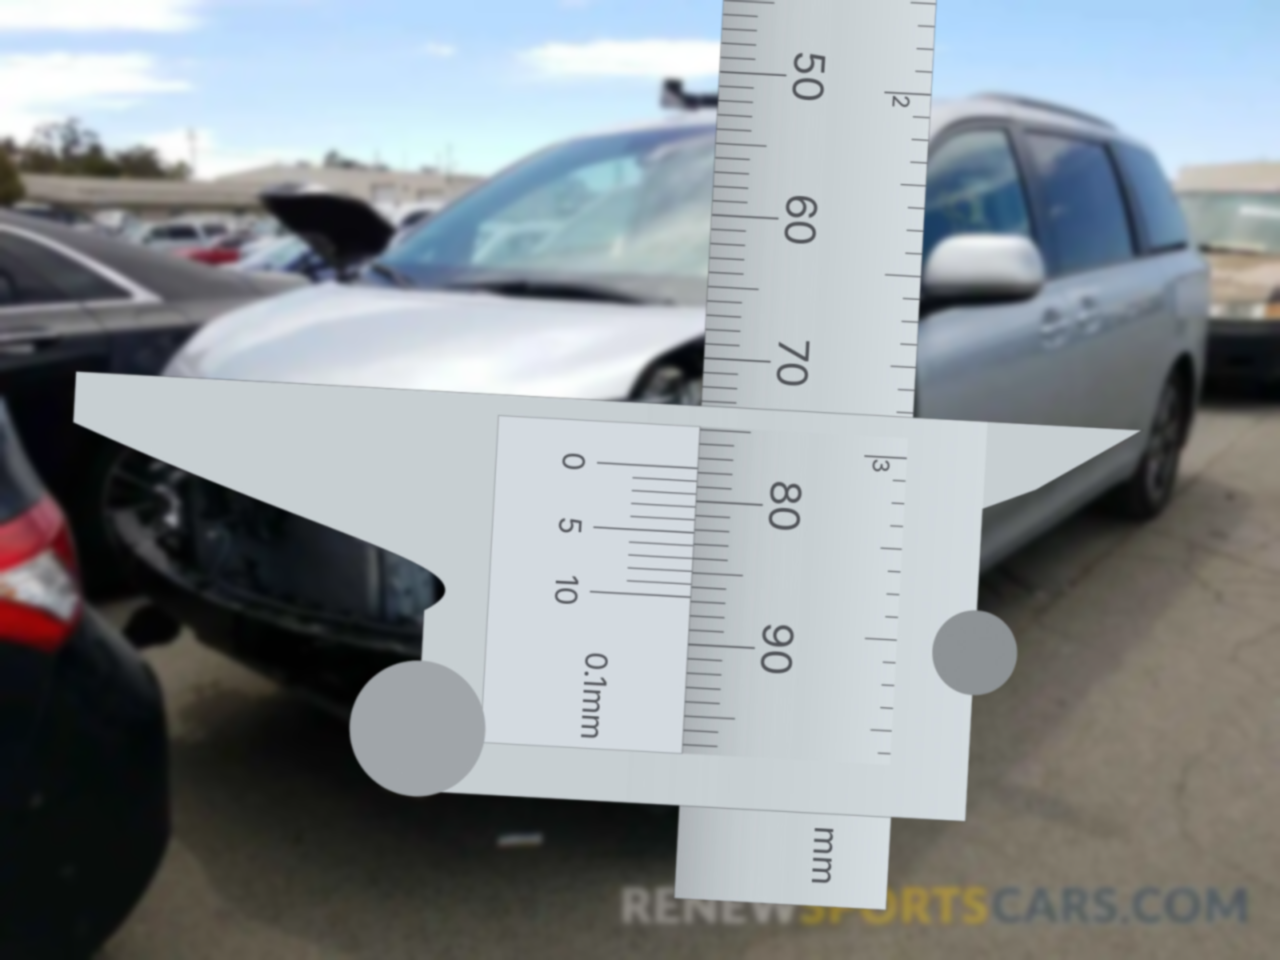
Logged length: 77.7 mm
